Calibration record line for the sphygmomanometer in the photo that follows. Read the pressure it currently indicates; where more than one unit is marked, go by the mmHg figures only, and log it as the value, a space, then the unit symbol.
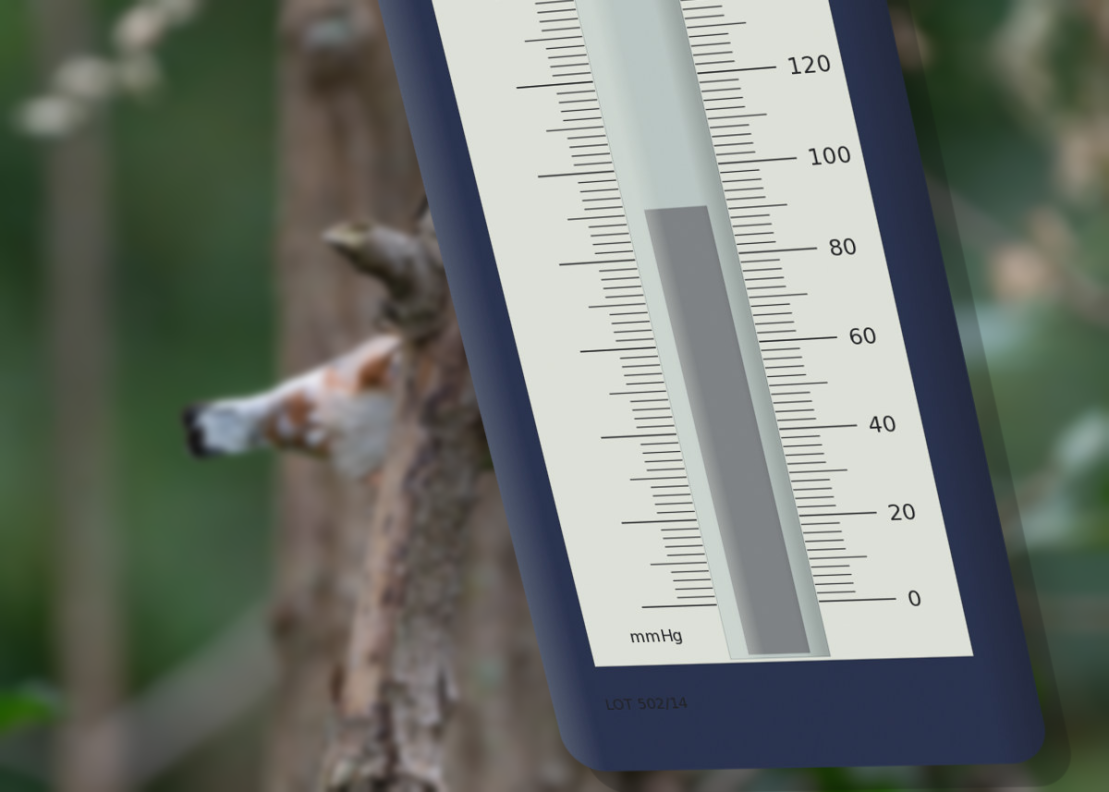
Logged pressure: 91 mmHg
